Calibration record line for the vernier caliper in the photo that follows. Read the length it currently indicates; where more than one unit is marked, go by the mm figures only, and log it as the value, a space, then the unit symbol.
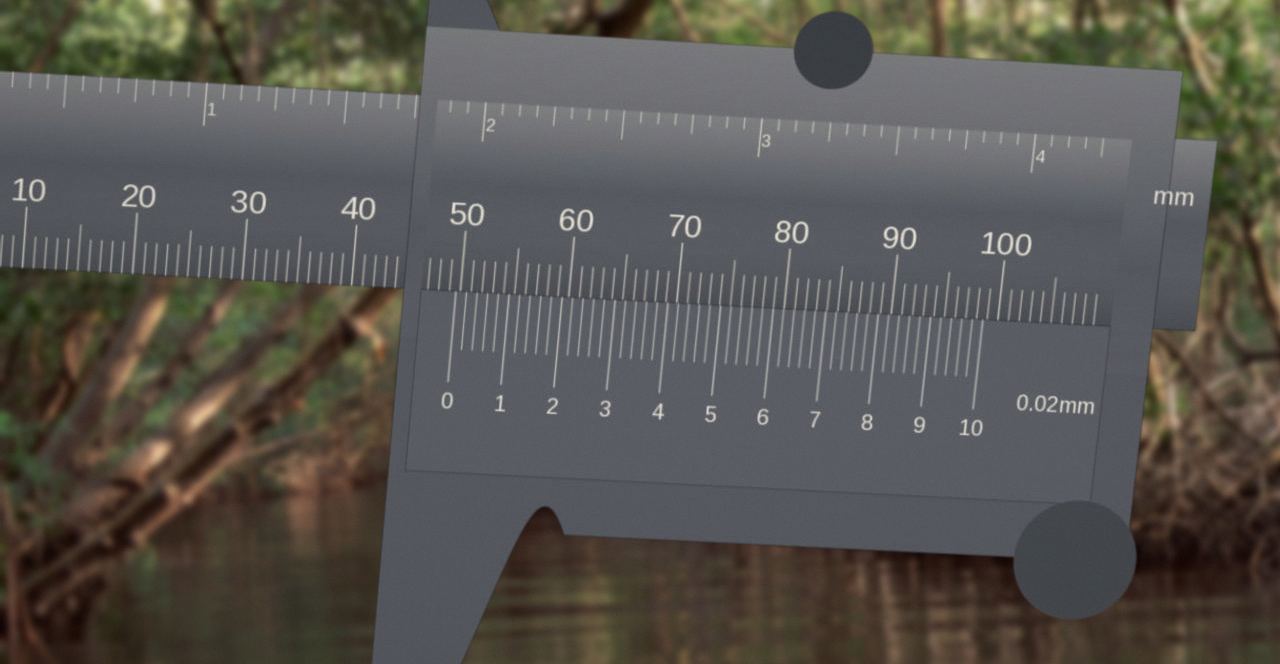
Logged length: 49.6 mm
